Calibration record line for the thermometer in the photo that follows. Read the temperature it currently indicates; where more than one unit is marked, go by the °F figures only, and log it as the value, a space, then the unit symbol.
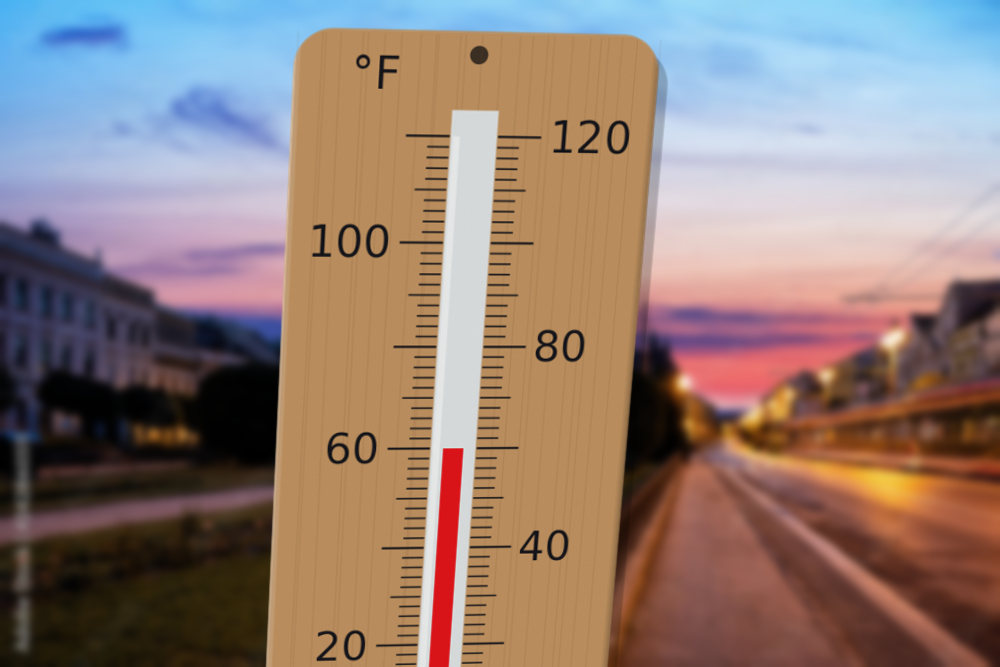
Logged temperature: 60 °F
